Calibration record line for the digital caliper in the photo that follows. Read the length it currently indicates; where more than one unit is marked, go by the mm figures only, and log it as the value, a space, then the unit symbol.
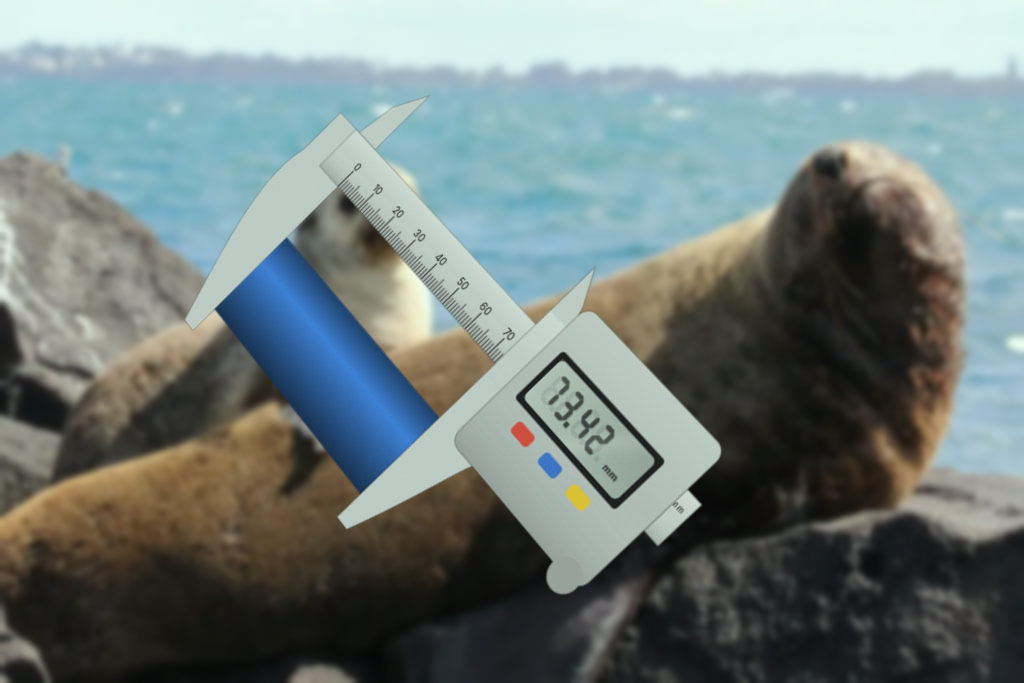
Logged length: 73.42 mm
